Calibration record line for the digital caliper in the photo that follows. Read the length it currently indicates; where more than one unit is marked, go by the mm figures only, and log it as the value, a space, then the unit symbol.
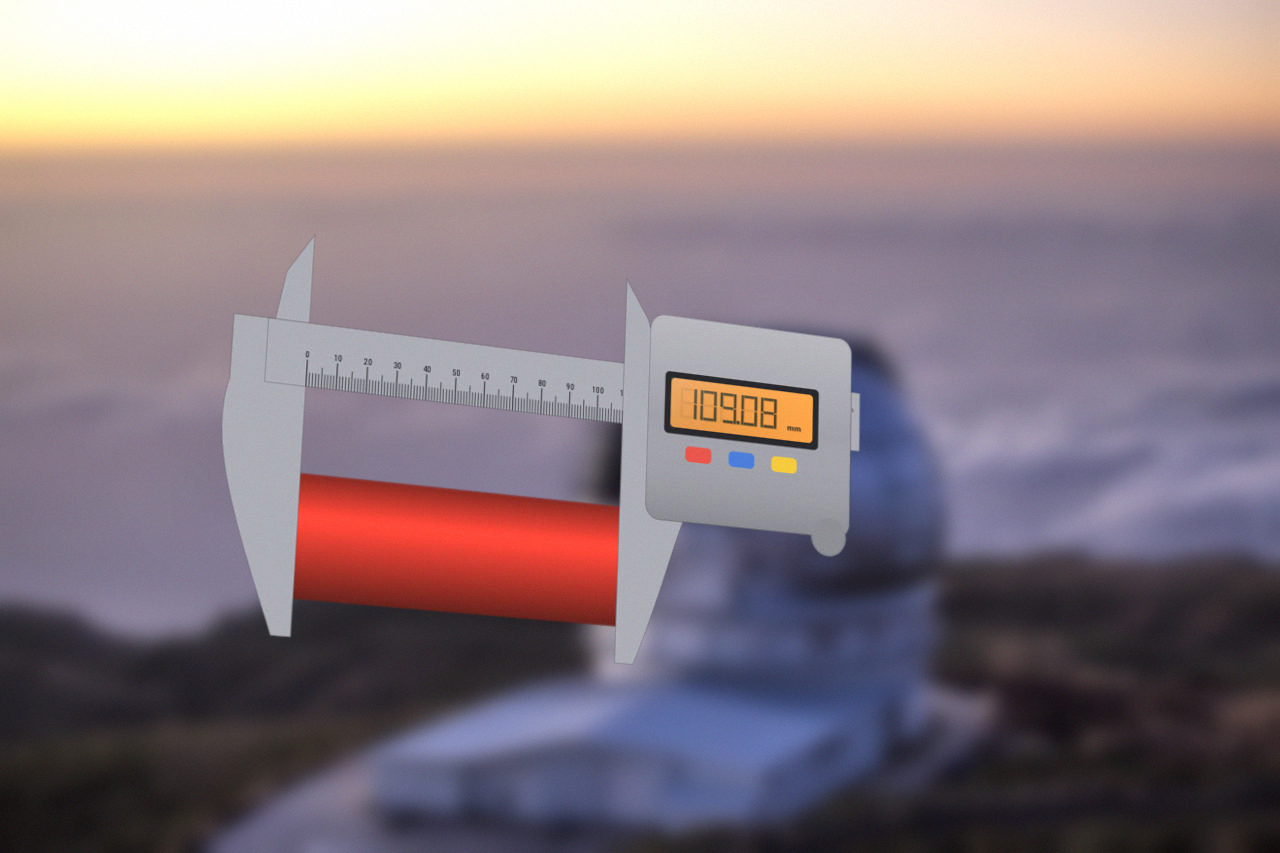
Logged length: 109.08 mm
